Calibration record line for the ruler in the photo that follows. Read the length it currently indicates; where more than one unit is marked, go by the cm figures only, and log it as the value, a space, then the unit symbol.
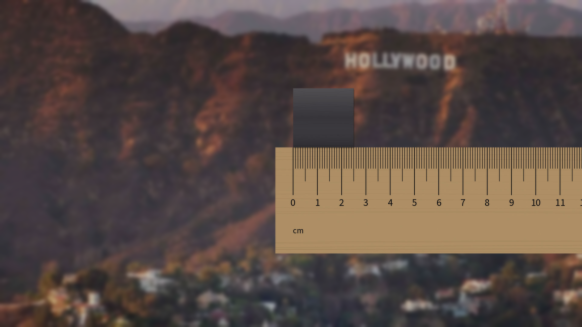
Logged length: 2.5 cm
